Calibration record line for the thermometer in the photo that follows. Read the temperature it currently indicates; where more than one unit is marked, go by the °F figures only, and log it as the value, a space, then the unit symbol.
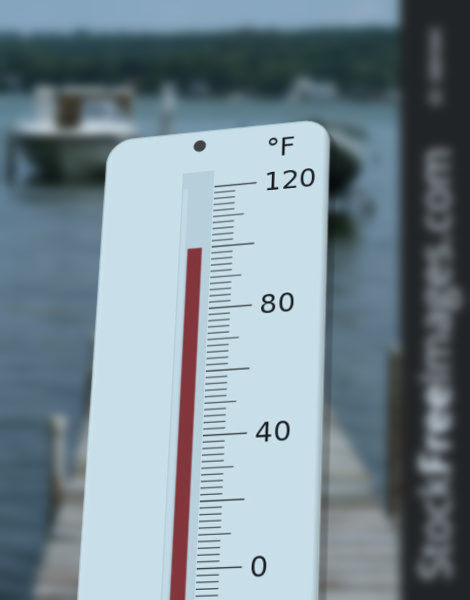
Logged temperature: 100 °F
